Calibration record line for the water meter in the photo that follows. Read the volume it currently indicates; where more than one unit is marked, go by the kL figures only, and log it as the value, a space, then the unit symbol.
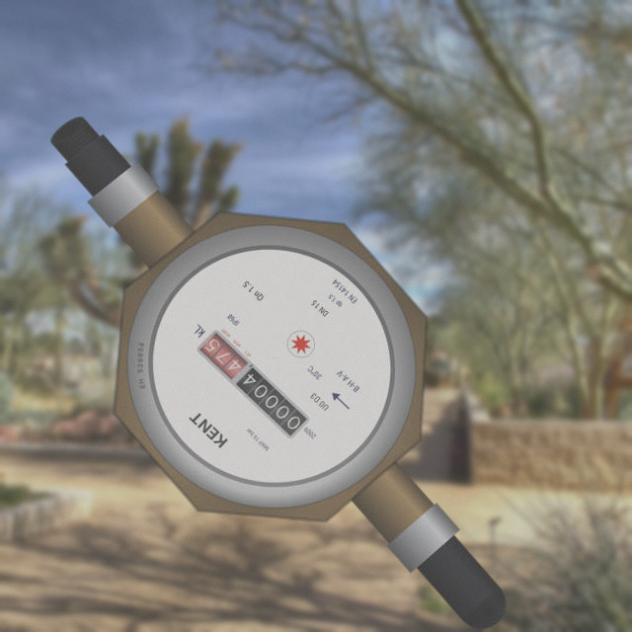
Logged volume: 4.475 kL
